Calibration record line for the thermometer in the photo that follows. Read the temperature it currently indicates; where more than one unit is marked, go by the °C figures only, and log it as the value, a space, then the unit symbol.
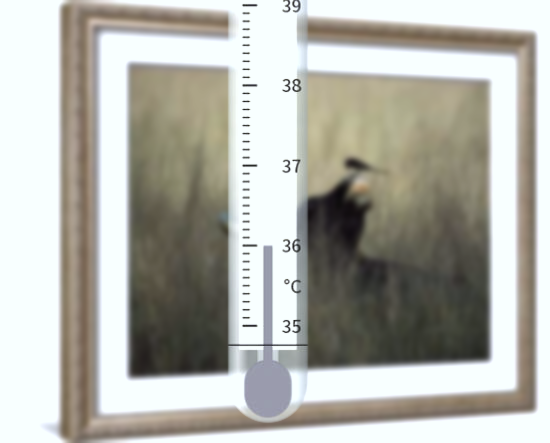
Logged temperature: 36 °C
